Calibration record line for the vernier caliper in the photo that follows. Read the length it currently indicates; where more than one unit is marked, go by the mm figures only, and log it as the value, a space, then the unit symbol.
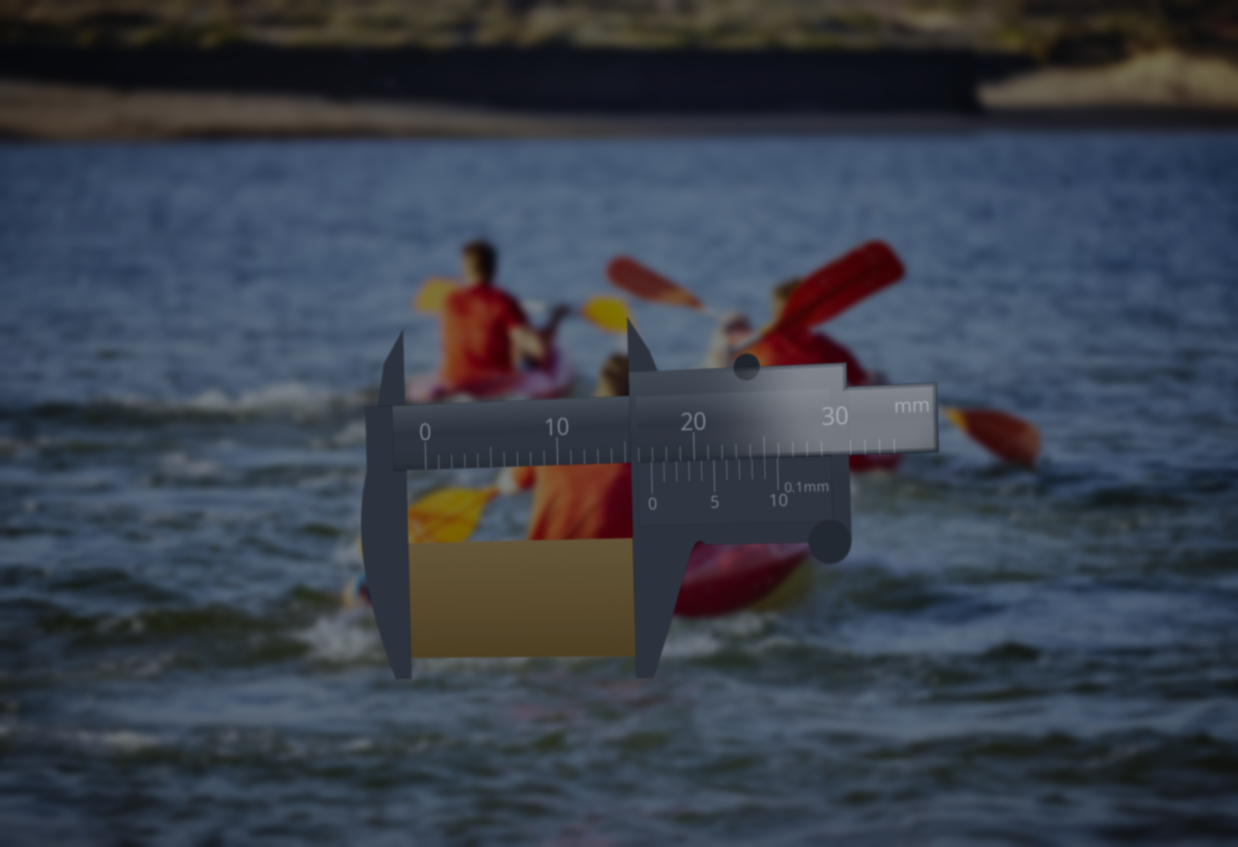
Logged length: 16.9 mm
